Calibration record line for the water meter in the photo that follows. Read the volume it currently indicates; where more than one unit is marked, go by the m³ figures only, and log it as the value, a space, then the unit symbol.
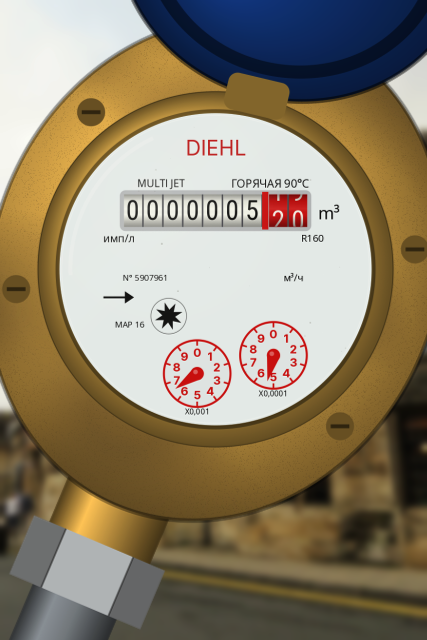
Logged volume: 5.1965 m³
